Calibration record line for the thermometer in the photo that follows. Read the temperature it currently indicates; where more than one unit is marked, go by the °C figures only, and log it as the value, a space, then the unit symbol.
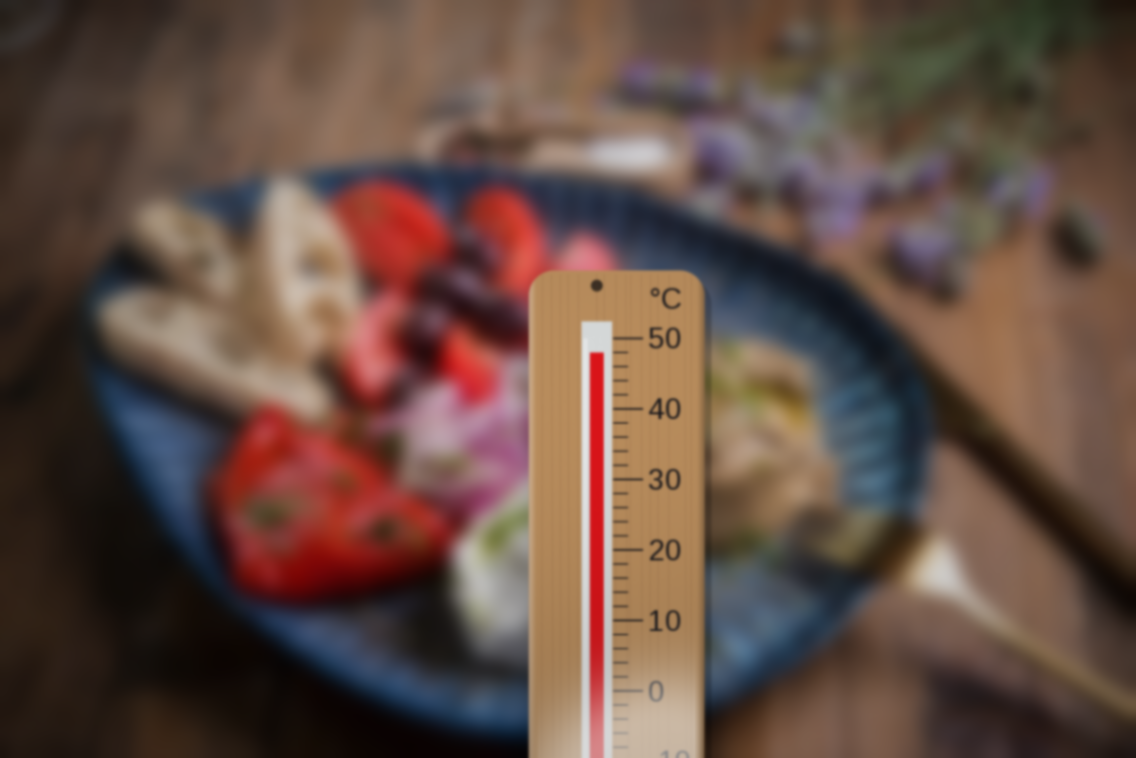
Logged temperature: 48 °C
